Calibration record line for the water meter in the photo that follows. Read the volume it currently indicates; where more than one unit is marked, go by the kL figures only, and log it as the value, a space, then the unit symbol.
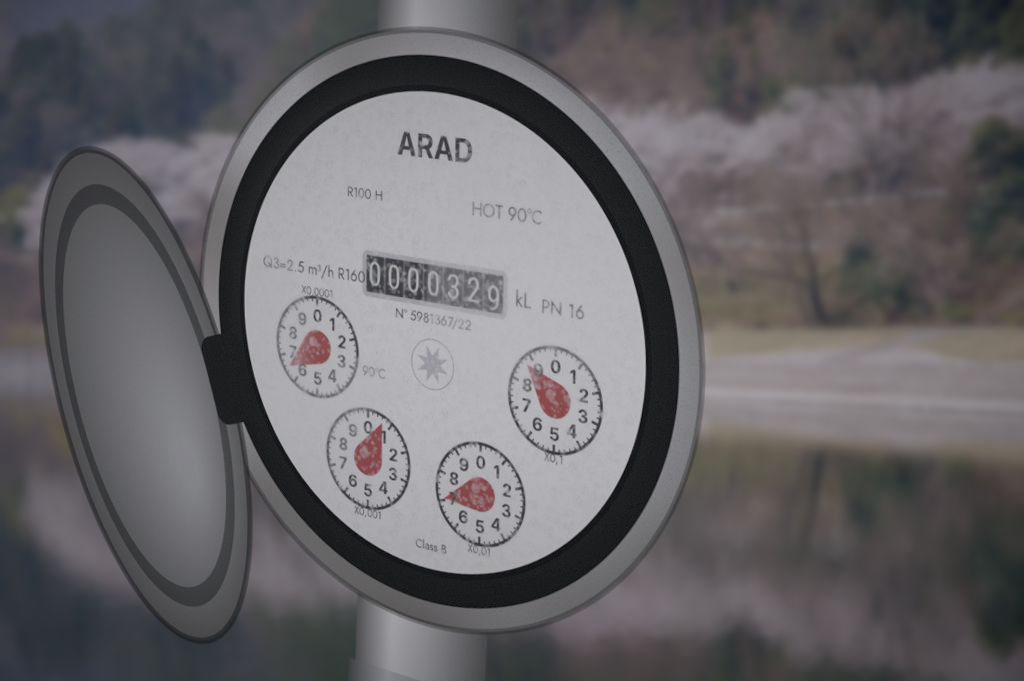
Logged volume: 328.8706 kL
